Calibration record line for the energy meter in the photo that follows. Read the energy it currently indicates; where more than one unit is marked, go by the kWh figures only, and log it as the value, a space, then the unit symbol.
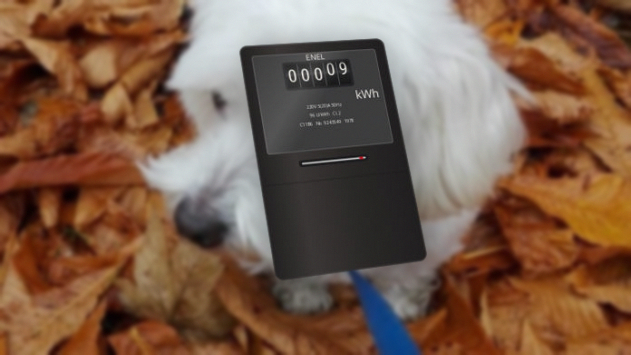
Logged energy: 9 kWh
